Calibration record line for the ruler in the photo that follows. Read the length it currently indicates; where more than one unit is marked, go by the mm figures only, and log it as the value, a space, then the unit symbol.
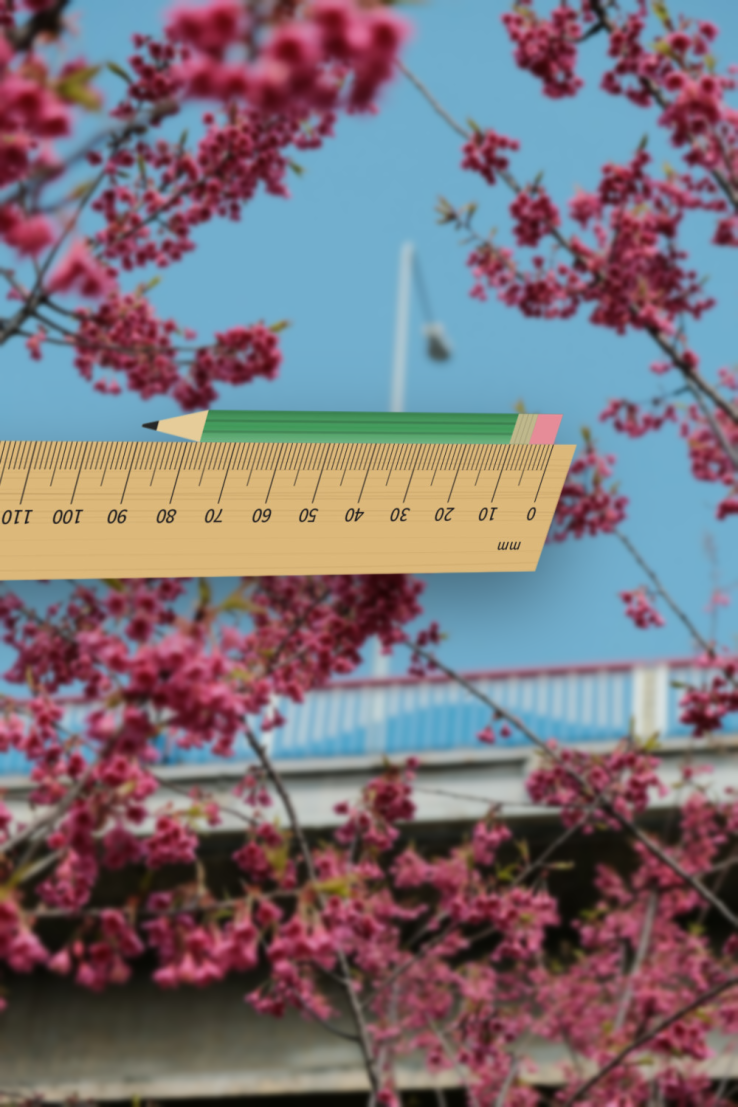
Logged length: 90 mm
